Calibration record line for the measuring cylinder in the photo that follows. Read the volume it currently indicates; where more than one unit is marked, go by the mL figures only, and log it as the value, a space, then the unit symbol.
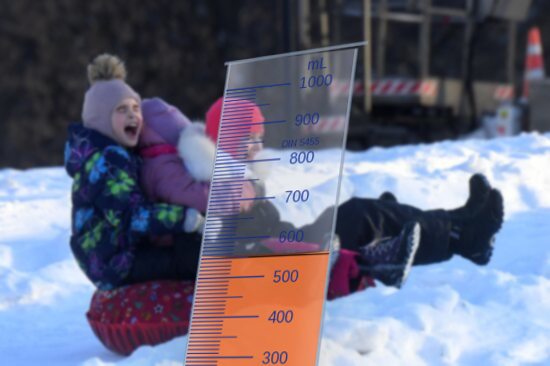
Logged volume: 550 mL
